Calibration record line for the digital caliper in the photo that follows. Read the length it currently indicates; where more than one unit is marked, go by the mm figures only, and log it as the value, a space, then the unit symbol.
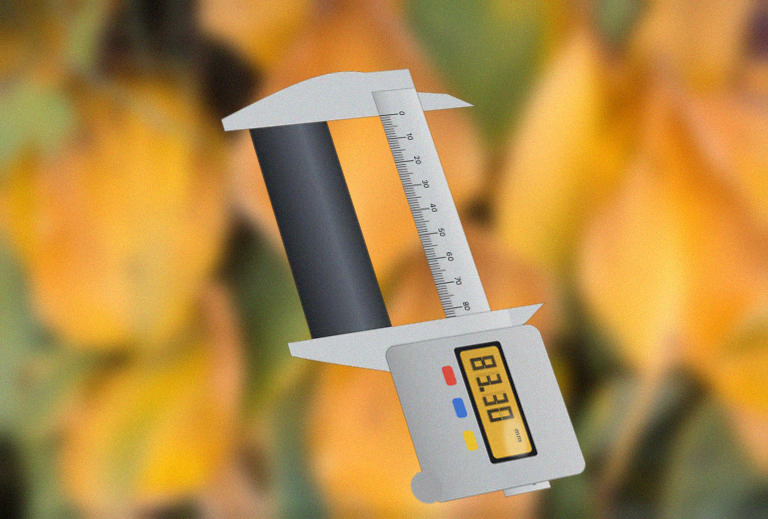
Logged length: 83.30 mm
